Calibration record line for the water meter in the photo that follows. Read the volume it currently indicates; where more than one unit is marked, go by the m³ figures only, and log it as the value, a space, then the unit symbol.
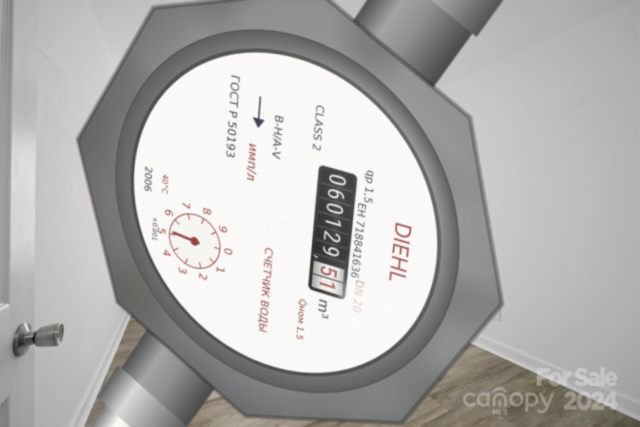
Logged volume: 60129.515 m³
